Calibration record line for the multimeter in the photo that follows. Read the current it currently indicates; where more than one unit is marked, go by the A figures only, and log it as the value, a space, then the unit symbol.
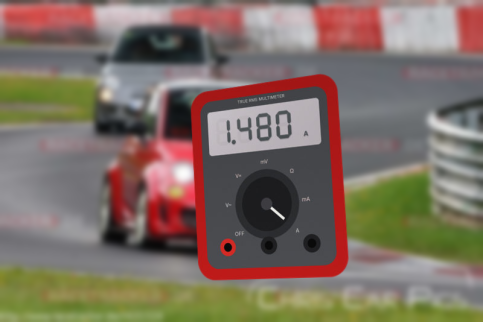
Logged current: 1.480 A
